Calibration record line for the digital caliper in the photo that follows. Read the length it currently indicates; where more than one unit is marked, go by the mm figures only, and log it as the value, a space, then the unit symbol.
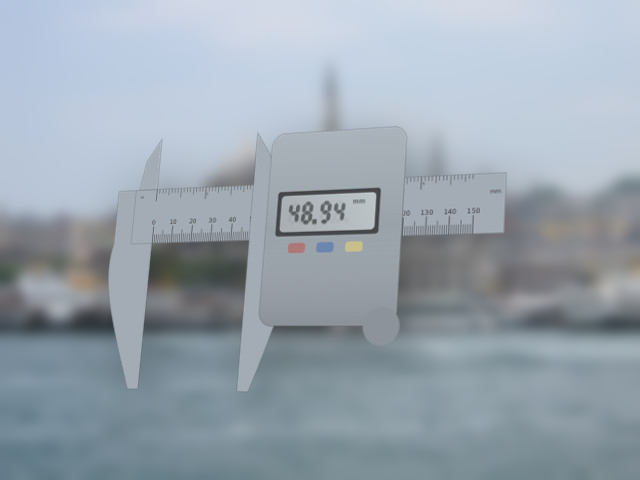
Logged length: 48.94 mm
